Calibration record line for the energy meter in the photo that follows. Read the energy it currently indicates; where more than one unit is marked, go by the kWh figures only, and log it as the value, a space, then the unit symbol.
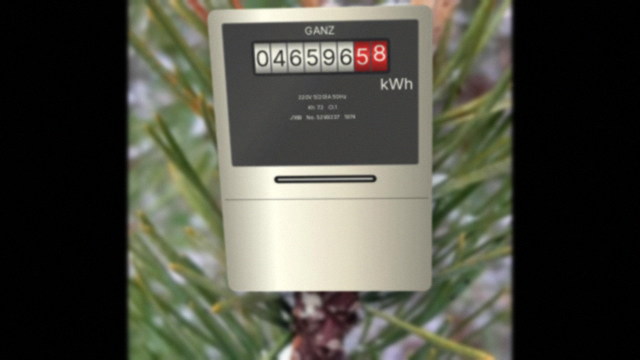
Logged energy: 46596.58 kWh
